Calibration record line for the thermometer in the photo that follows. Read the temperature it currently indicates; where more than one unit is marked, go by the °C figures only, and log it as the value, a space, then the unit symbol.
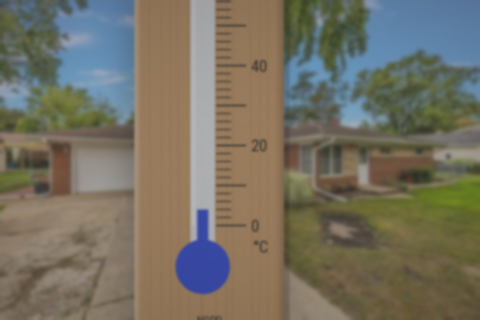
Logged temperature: 4 °C
